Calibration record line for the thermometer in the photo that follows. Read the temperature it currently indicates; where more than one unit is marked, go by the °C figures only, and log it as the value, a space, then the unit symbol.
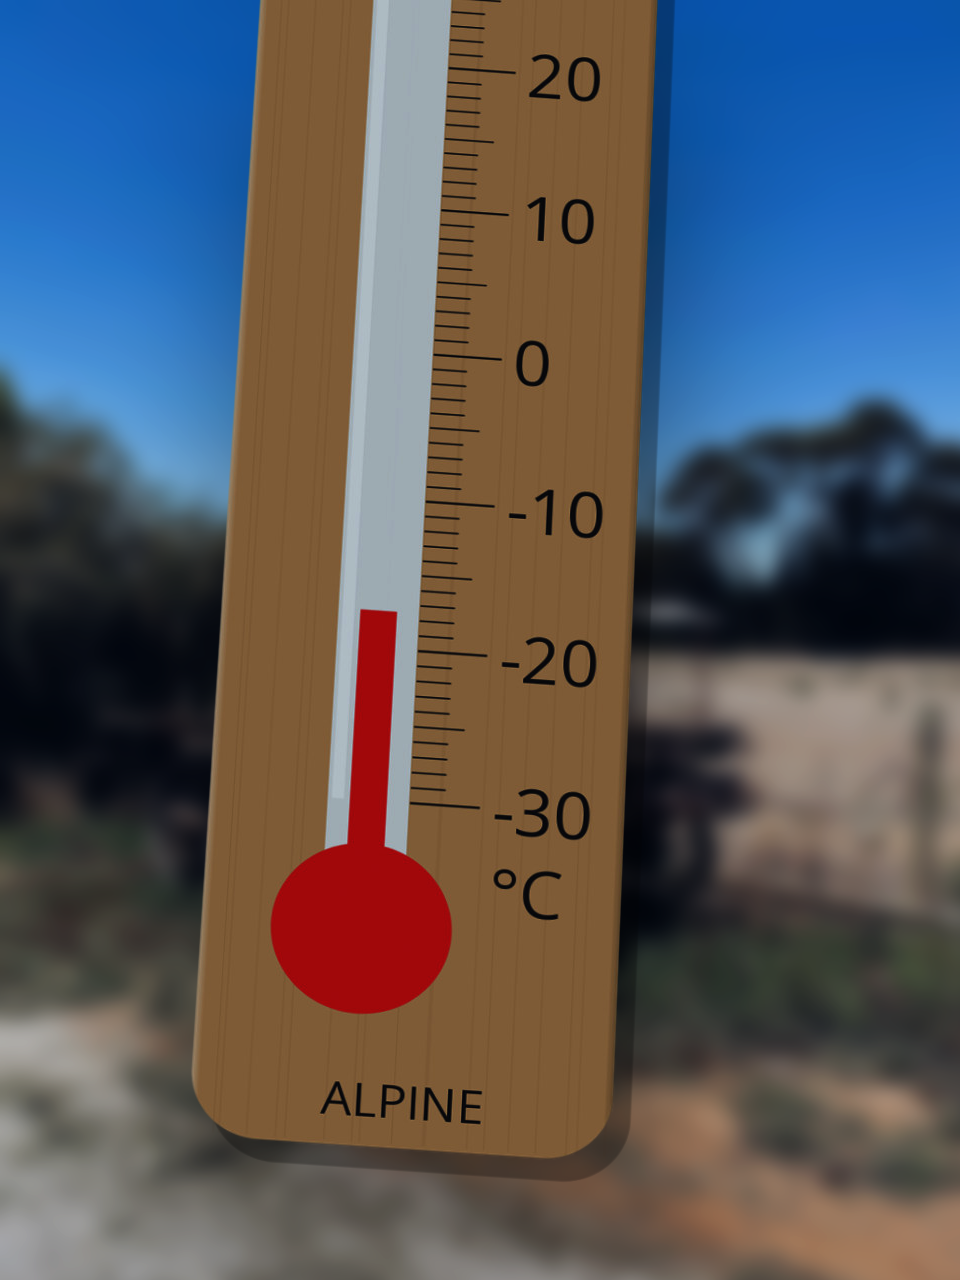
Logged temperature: -17.5 °C
